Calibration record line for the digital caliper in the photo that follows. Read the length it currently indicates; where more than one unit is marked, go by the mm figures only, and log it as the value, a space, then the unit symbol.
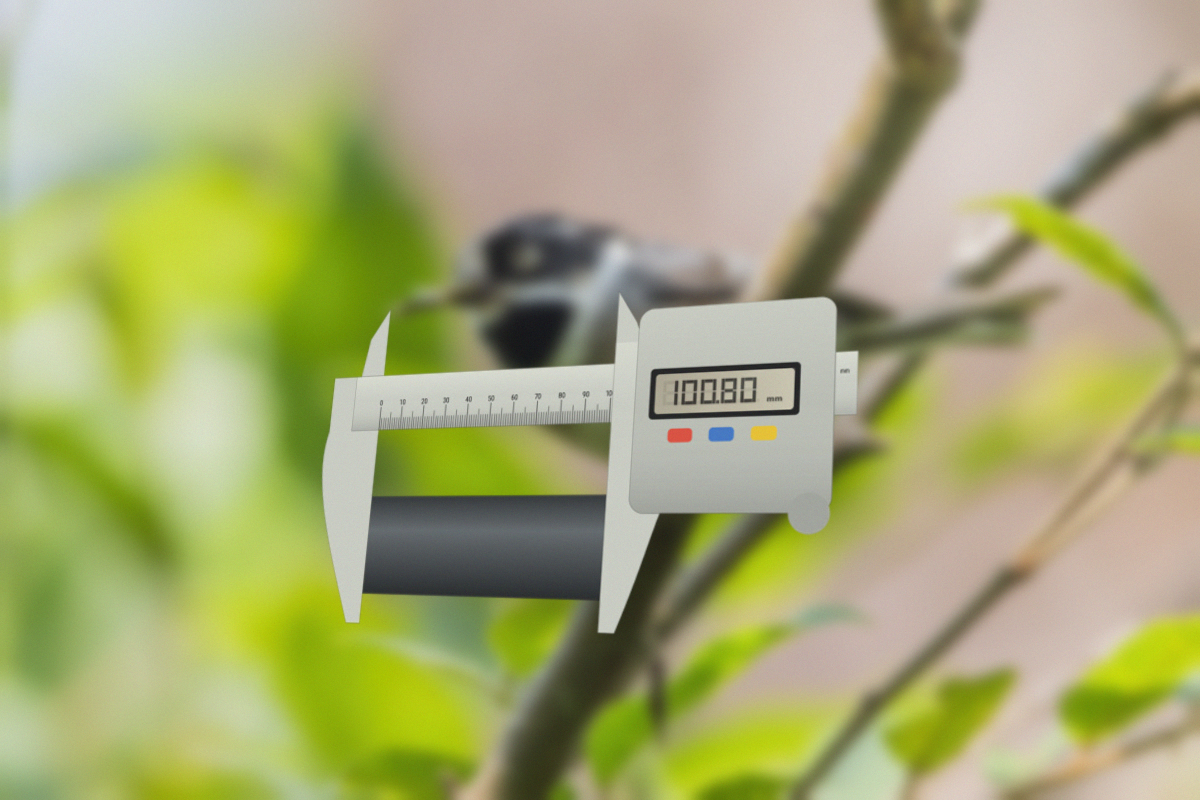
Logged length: 100.80 mm
